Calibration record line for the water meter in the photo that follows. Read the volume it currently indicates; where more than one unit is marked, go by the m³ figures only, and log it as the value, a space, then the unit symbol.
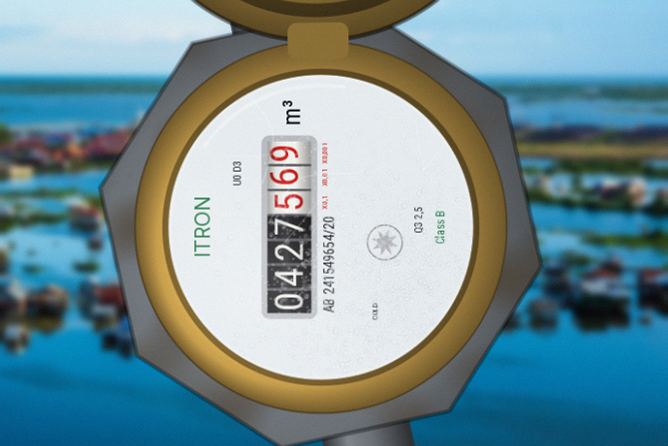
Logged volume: 427.569 m³
